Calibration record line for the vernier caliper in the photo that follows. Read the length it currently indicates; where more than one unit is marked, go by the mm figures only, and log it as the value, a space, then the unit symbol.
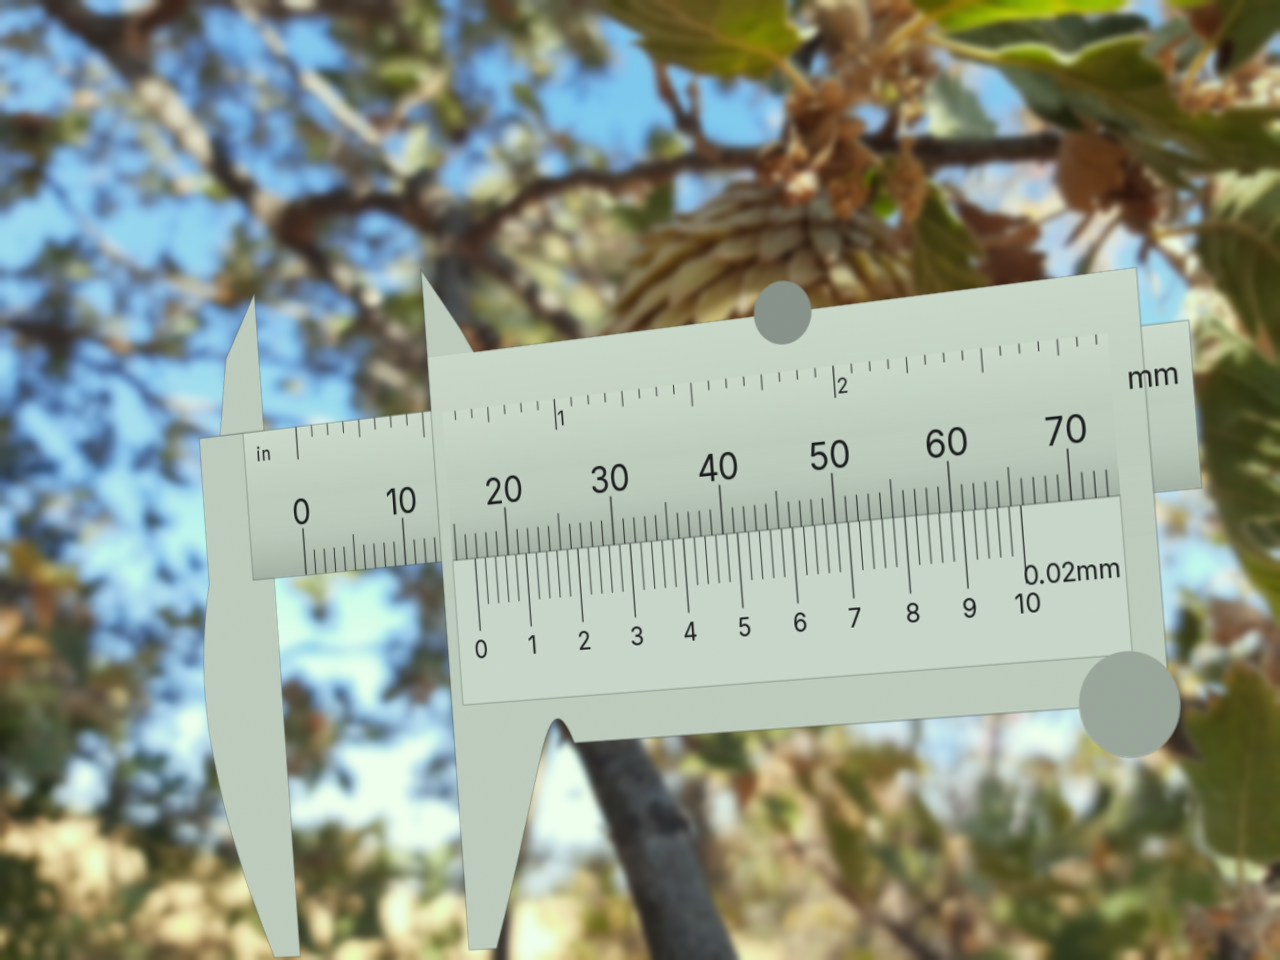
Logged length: 16.8 mm
